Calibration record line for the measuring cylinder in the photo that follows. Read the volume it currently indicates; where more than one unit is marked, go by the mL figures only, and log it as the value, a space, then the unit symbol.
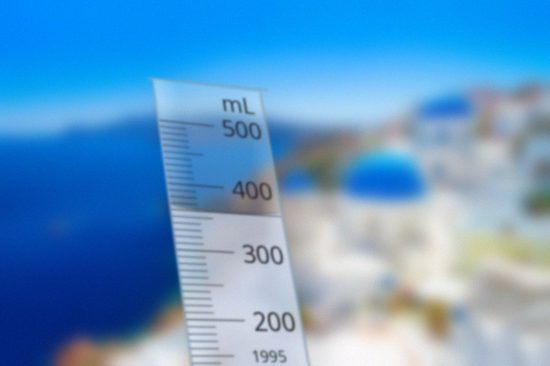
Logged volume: 360 mL
